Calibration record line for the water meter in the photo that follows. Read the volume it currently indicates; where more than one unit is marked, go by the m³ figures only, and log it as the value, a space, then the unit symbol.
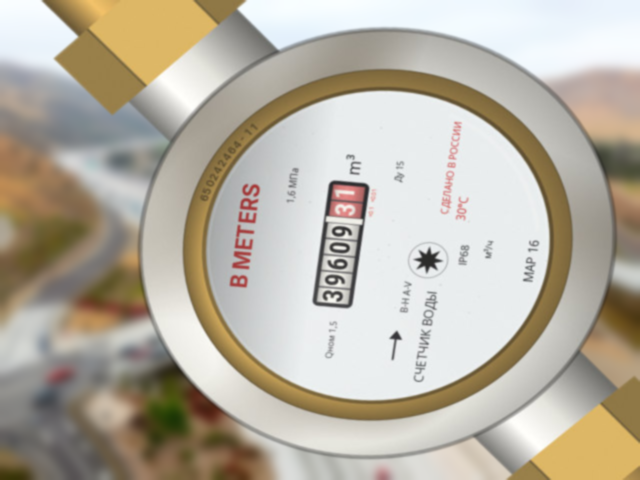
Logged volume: 39609.31 m³
